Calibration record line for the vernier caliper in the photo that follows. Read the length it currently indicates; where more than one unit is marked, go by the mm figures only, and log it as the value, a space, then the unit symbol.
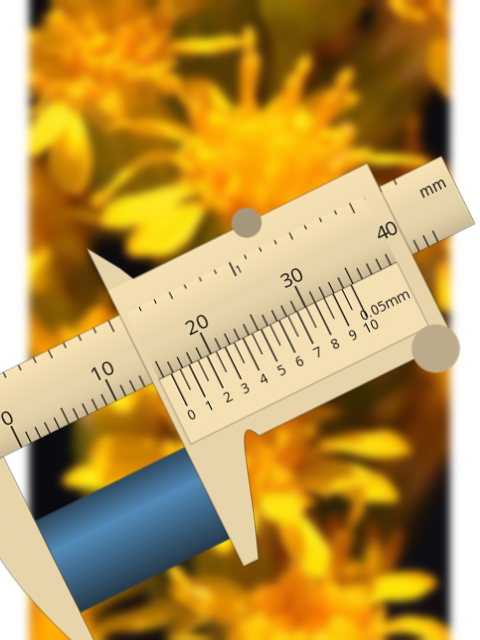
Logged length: 15.8 mm
